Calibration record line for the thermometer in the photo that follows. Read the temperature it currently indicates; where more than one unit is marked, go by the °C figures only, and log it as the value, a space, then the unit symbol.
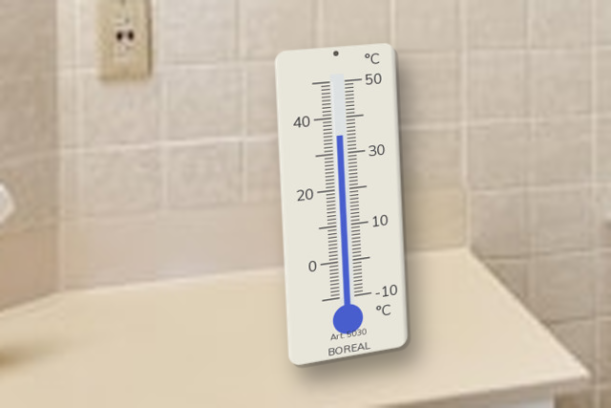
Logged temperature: 35 °C
